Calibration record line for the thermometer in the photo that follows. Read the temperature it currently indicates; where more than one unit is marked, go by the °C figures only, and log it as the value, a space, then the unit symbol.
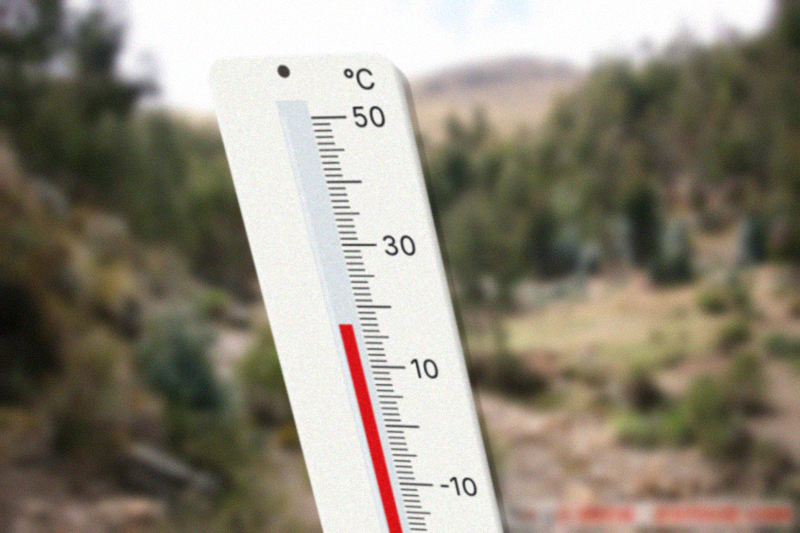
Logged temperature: 17 °C
